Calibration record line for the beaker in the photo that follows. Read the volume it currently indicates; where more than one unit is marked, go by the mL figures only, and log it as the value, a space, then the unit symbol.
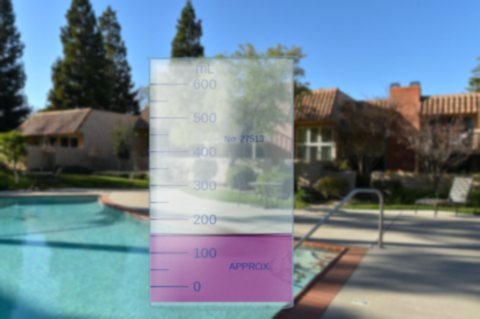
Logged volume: 150 mL
